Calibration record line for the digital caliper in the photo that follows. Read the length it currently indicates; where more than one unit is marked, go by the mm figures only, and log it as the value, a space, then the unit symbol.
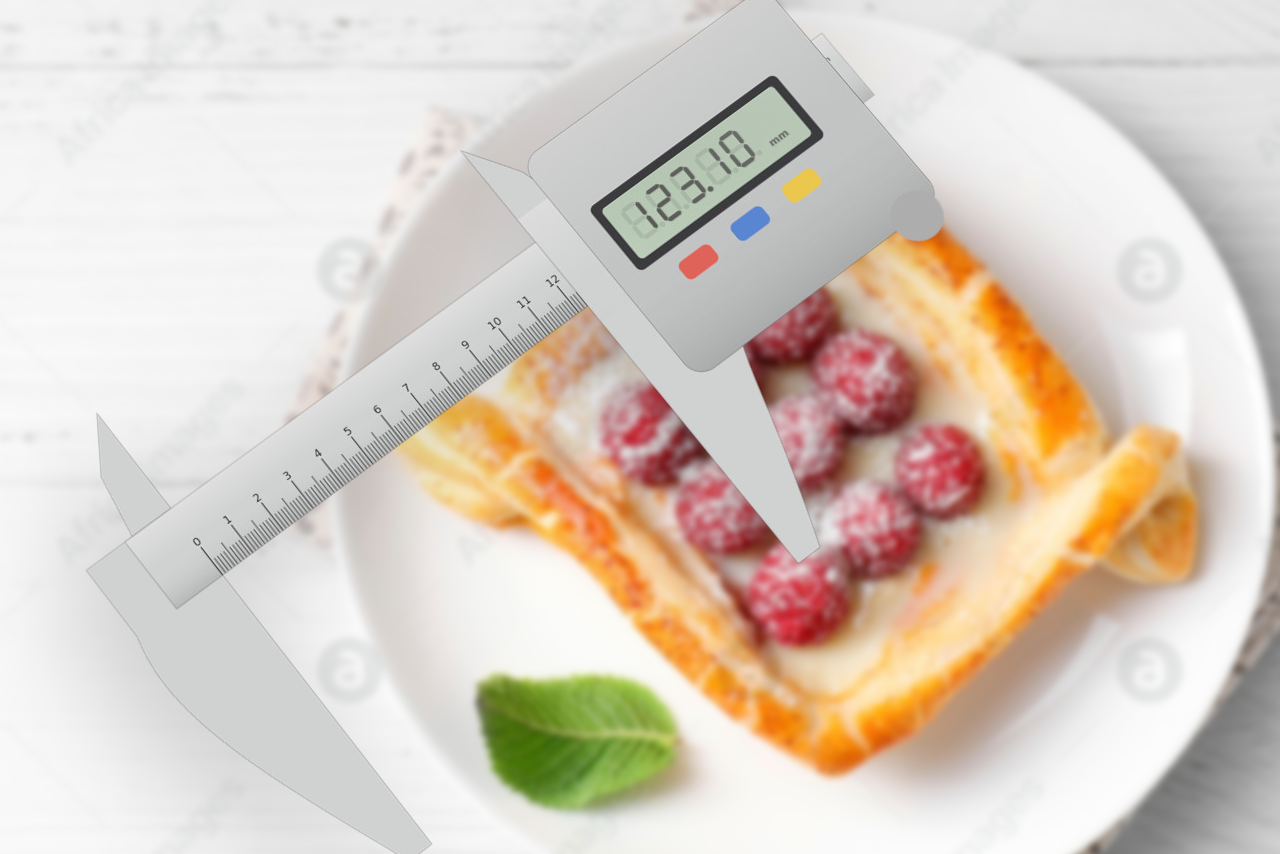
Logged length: 123.10 mm
